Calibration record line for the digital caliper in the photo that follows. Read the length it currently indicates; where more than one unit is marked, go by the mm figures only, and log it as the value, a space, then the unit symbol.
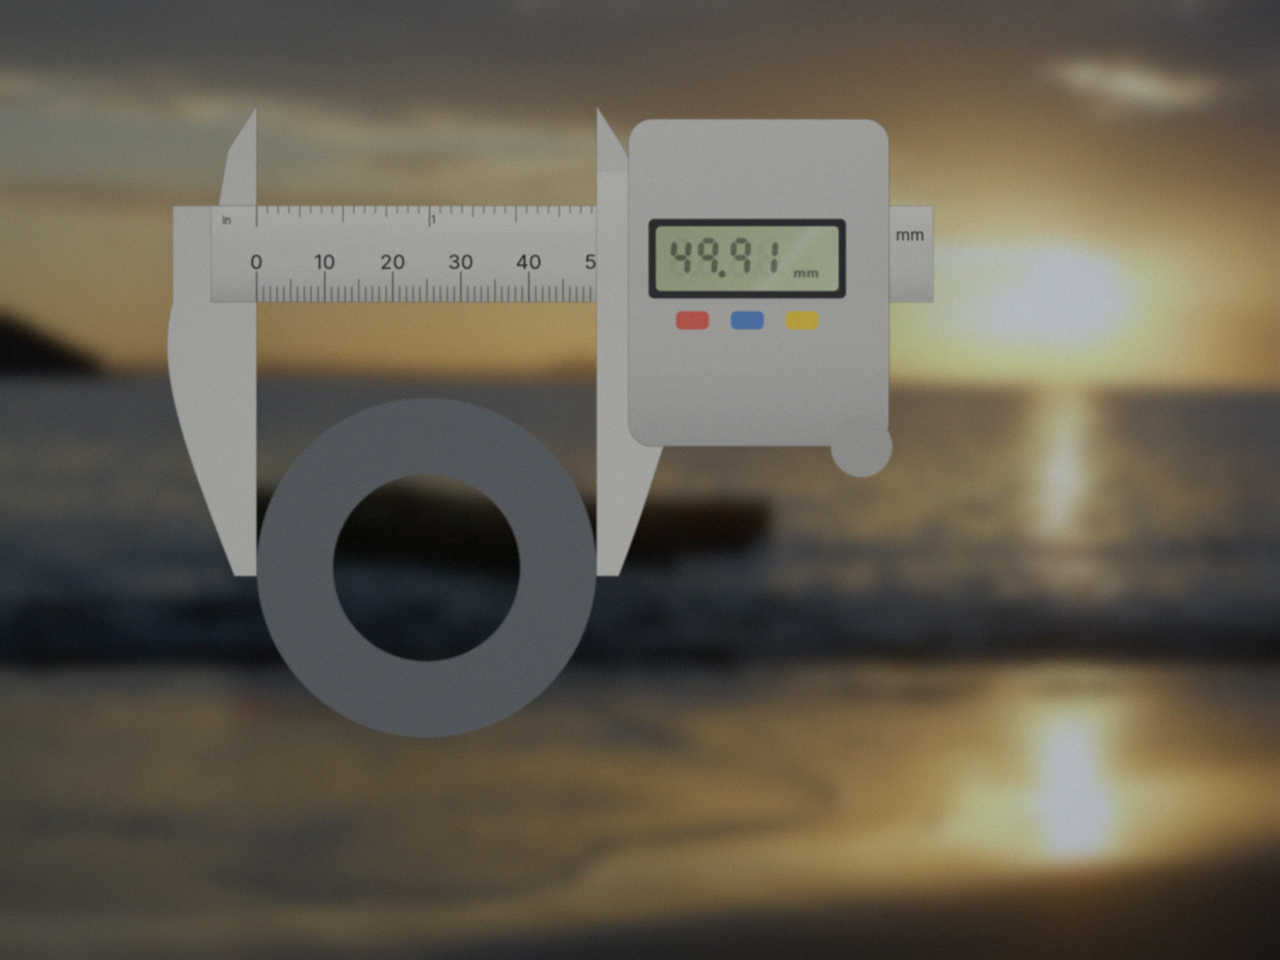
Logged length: 49.91 mm
